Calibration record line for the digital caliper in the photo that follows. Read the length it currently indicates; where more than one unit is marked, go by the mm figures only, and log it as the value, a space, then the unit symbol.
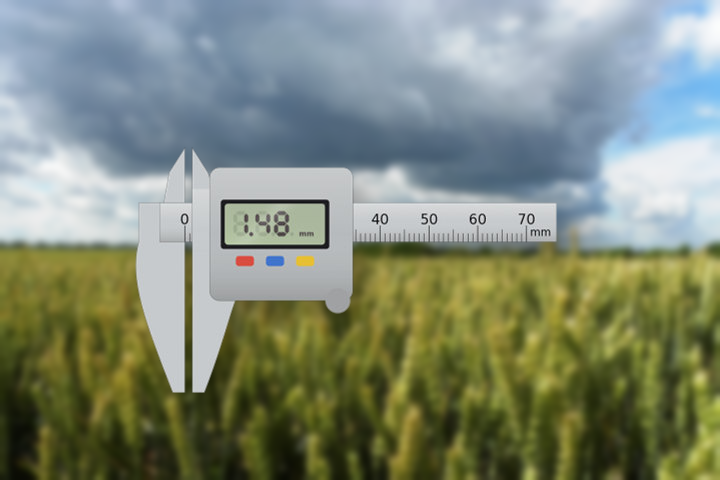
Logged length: 1.48 mm
